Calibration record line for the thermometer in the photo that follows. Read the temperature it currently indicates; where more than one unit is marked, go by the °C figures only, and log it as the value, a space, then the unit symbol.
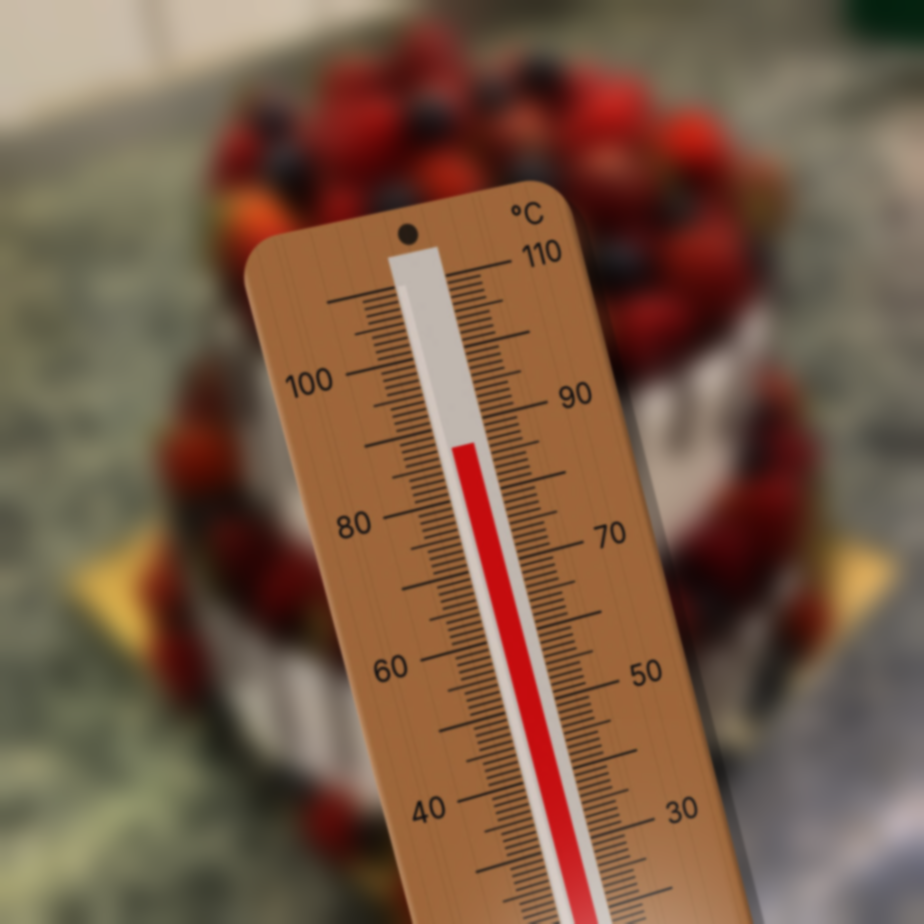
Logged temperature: 87 °C
